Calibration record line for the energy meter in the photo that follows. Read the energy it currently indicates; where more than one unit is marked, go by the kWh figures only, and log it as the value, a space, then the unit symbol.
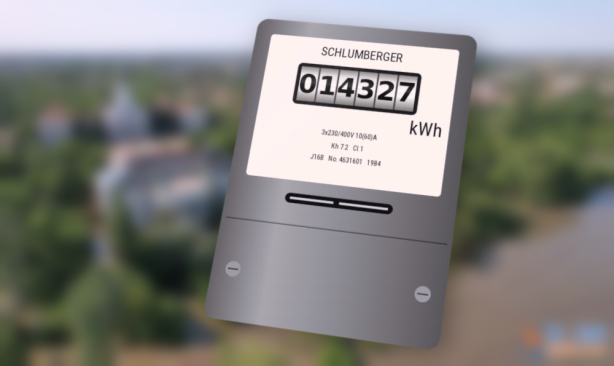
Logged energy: 14327 kWh
